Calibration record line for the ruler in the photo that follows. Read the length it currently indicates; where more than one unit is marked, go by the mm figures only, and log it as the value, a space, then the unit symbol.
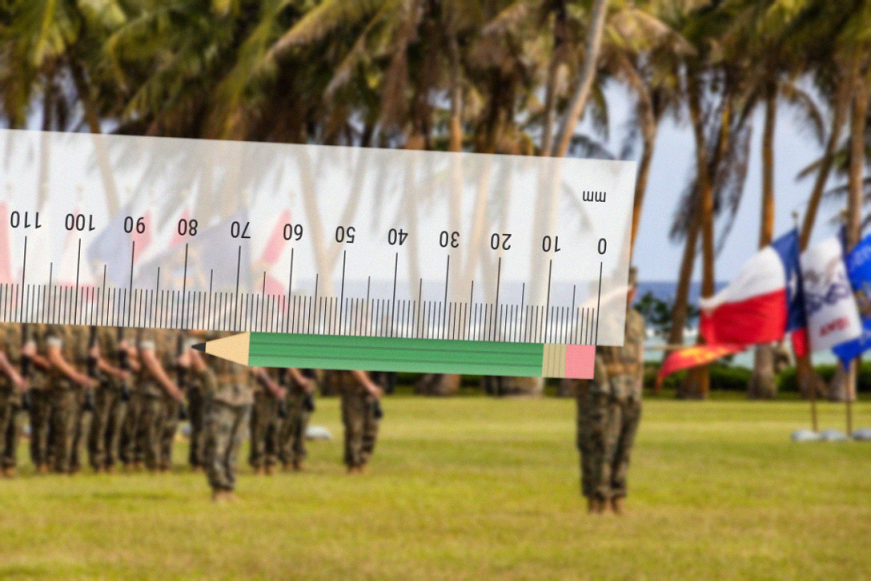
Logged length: 78 mm
